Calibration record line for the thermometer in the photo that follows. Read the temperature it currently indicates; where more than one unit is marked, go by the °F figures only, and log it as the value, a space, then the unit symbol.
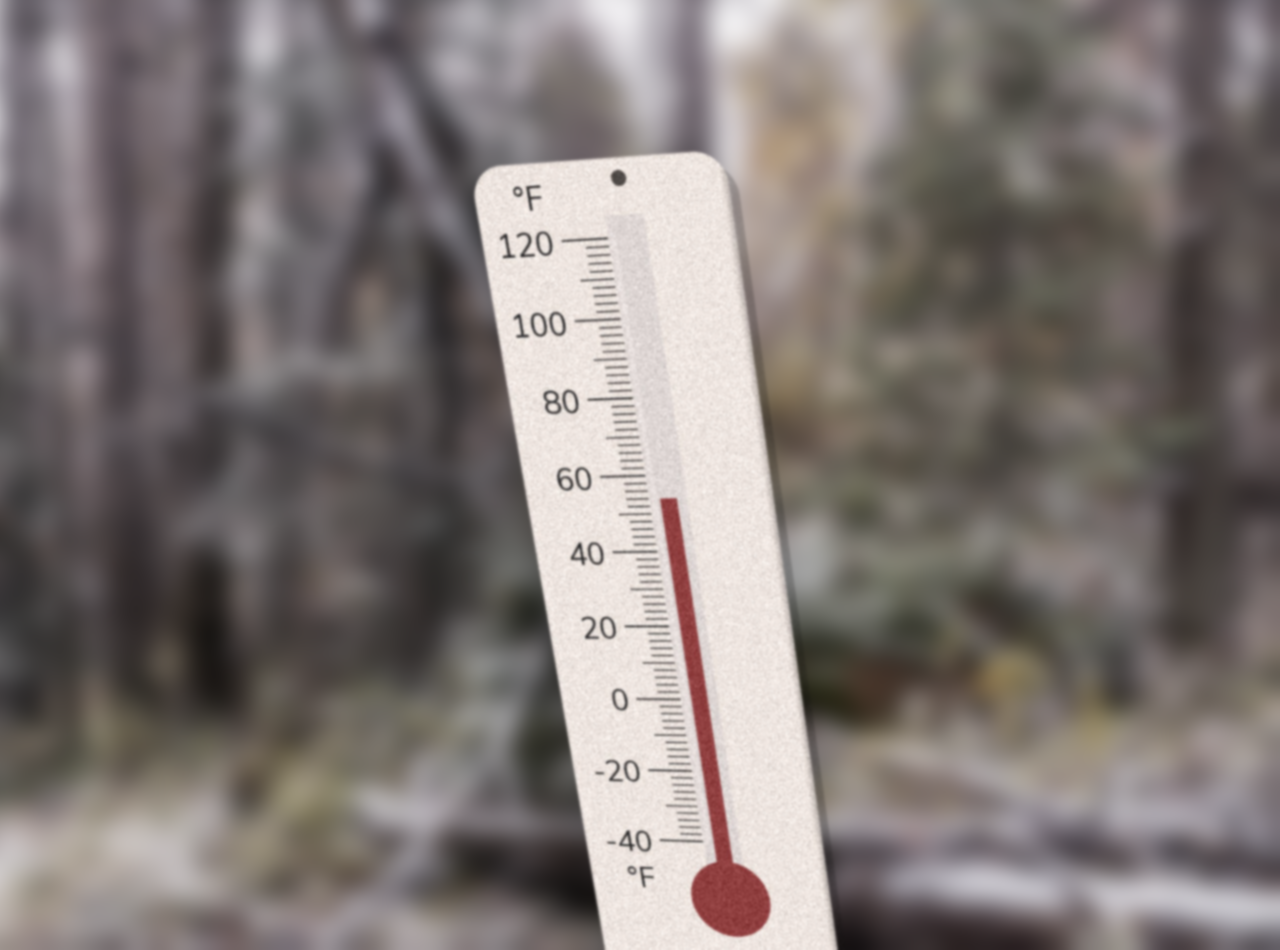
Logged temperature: 54 °F
